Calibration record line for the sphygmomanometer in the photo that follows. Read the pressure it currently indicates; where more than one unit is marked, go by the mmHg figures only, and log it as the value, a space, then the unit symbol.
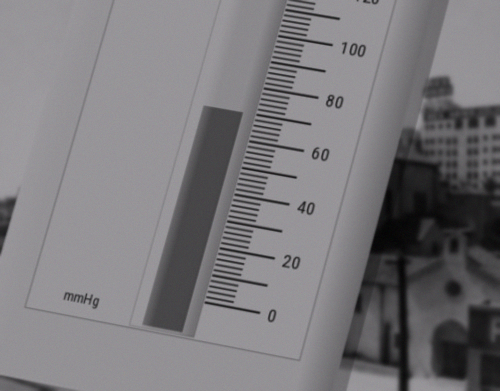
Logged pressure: 70 mmHg
